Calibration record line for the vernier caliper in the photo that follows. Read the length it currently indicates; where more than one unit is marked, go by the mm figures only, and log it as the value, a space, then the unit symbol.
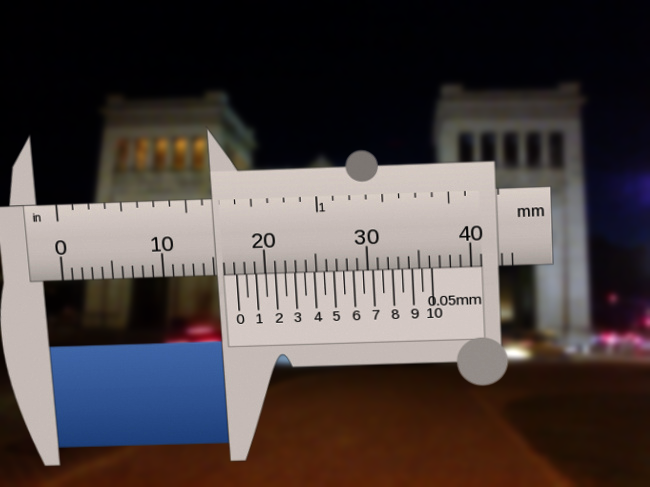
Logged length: 17.2 mm
